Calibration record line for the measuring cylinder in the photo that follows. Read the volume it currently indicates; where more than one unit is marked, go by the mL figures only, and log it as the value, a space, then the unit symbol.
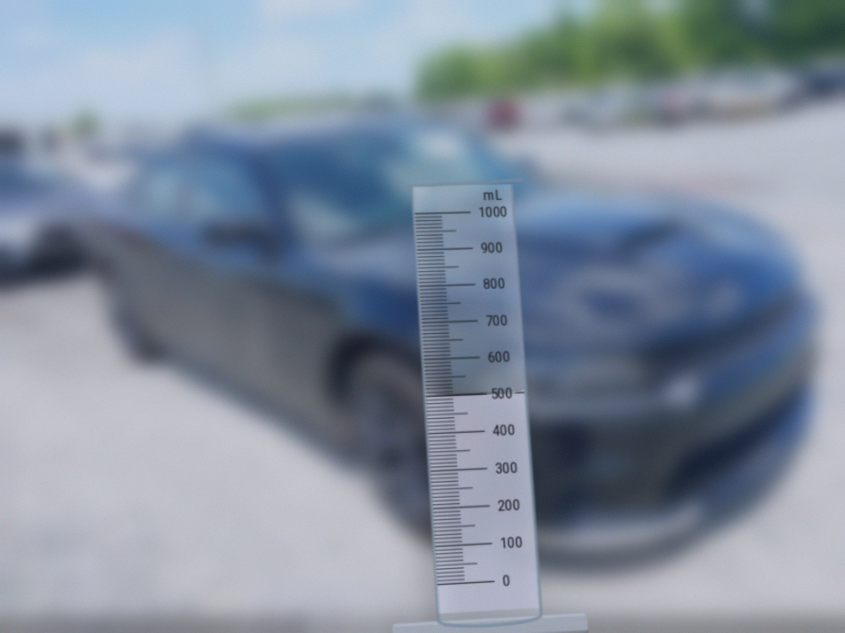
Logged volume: 500 mL
